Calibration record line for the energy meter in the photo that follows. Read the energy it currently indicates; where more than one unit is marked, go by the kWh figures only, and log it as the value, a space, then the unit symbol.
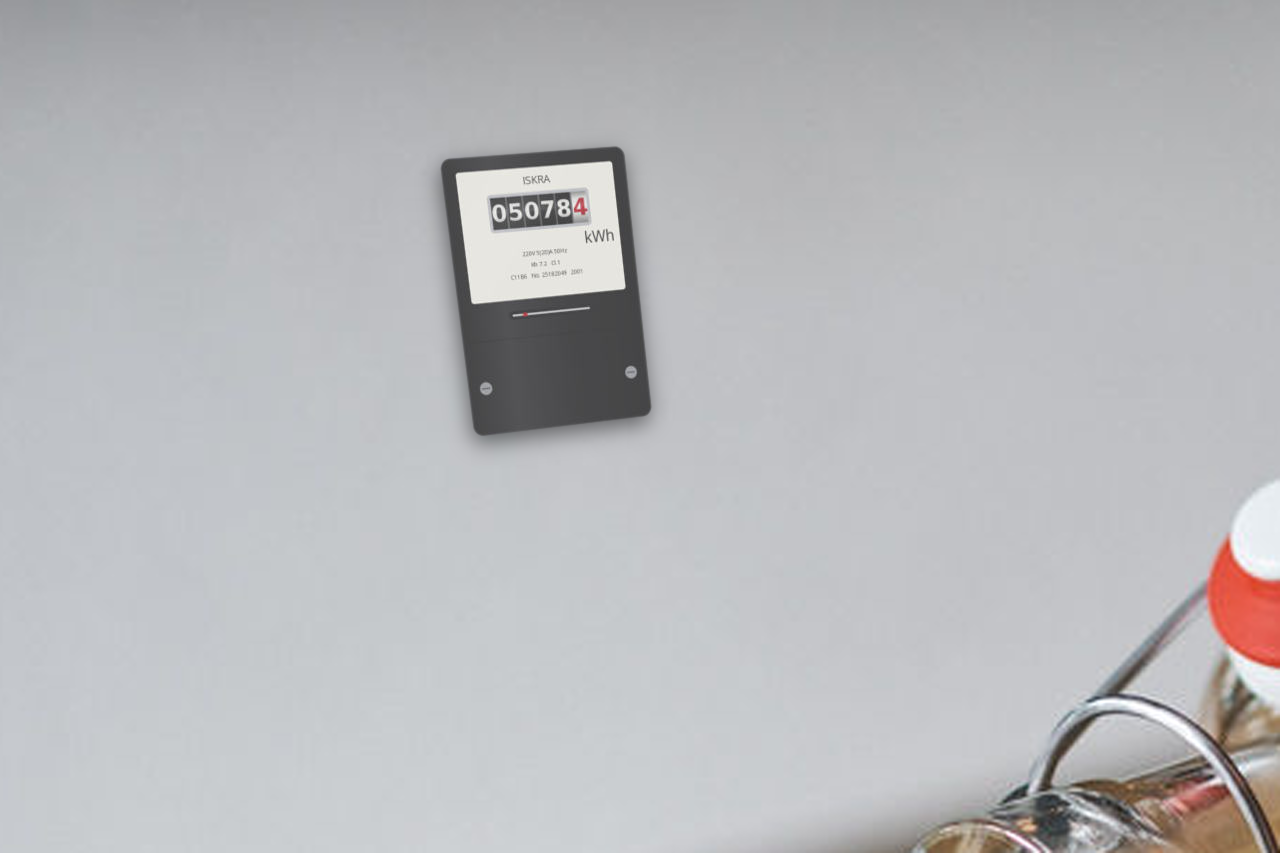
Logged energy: 5078.4 kWh
